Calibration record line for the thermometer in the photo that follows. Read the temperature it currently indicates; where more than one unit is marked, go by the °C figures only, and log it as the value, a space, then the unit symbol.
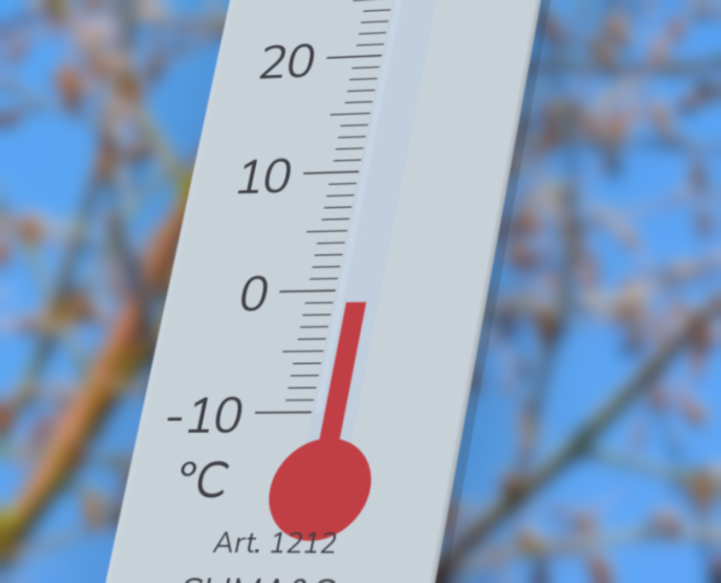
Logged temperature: -1 °C
